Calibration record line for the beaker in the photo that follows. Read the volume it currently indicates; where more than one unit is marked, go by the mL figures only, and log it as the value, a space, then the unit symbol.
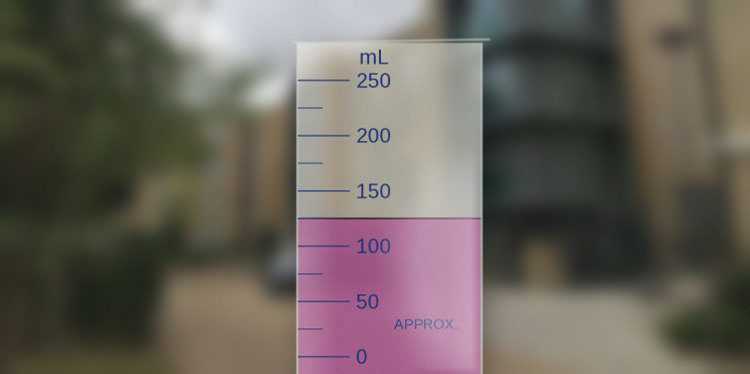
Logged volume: 125 mL
